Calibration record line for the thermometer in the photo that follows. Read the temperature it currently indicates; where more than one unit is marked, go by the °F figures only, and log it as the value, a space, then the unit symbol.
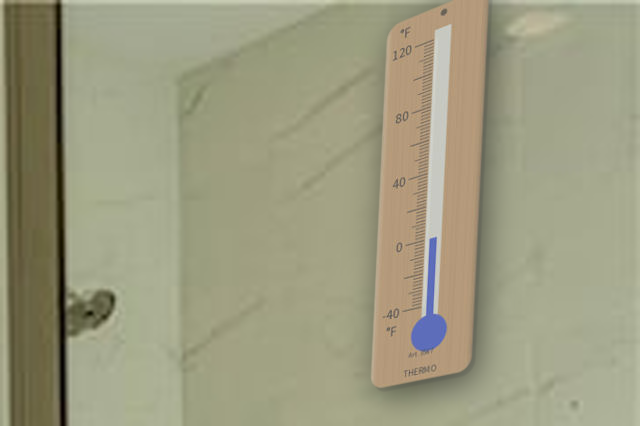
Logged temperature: 0 °F
